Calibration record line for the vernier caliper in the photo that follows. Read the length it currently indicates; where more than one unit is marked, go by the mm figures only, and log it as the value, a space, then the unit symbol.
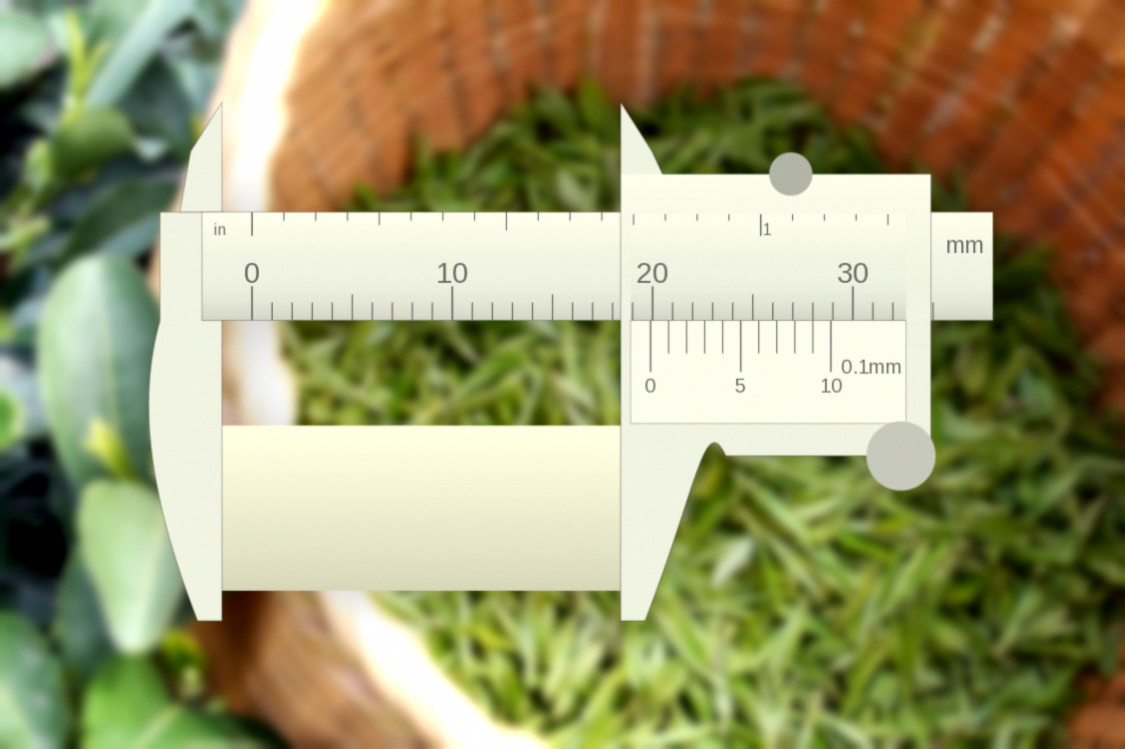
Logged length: 19.9 mm
